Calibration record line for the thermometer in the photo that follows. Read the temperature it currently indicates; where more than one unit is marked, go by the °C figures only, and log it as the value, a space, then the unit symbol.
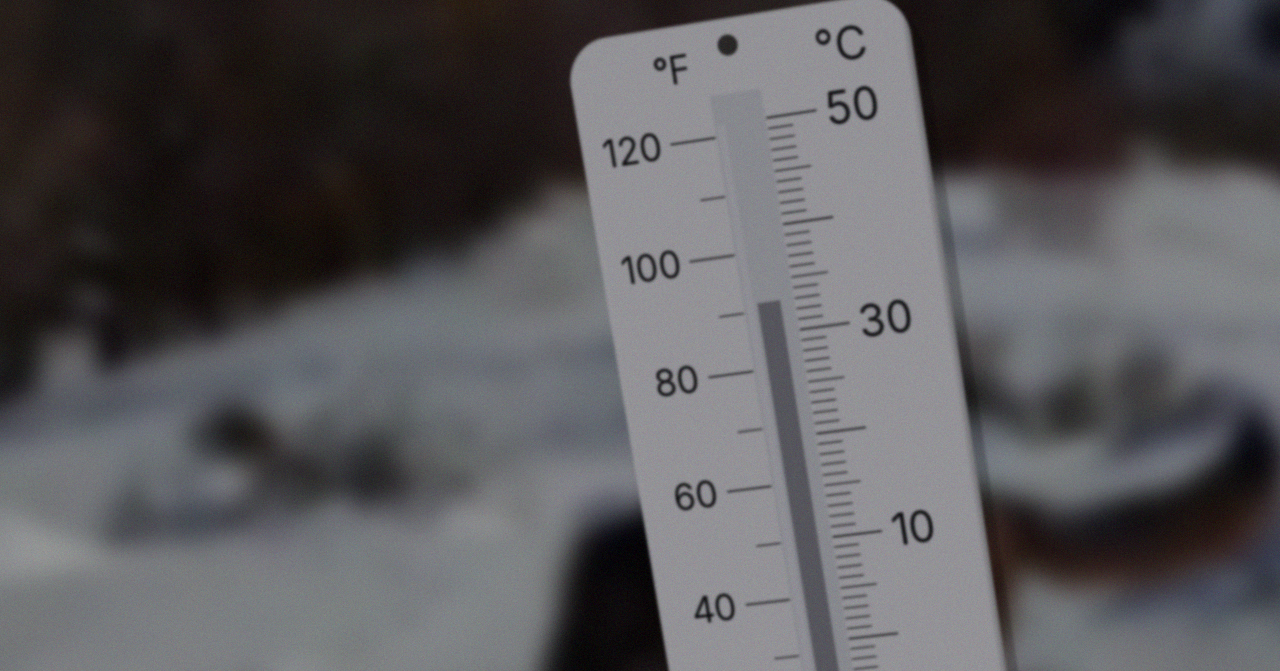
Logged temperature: 33 °C
